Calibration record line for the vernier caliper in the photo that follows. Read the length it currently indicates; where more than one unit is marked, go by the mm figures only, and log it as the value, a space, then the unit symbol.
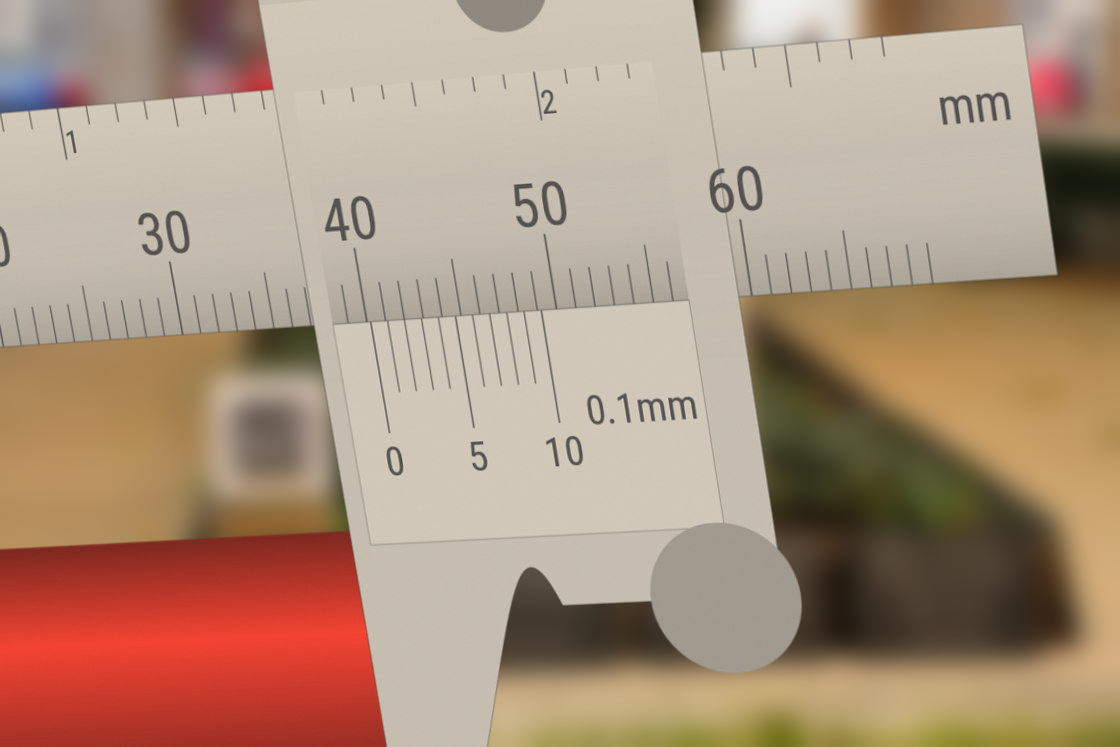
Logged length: 40.2 mm
